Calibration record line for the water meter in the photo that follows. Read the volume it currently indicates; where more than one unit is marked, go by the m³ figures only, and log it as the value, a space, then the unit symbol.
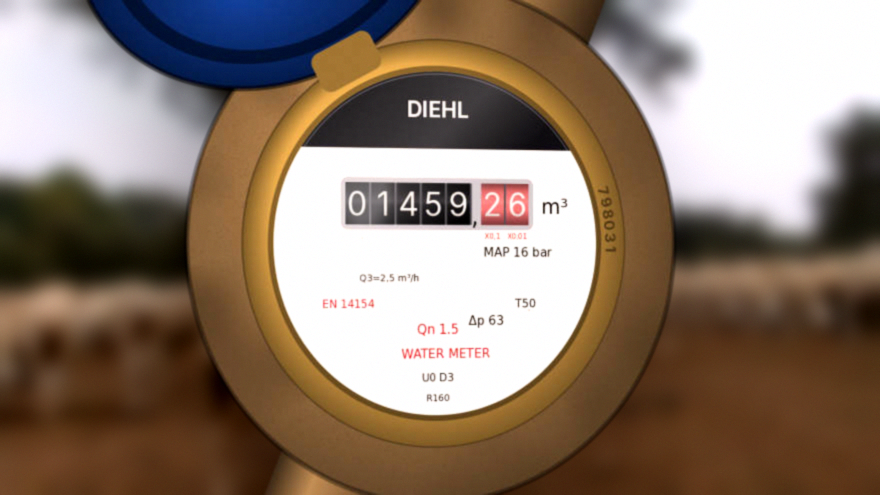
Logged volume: 1459.26 m³
